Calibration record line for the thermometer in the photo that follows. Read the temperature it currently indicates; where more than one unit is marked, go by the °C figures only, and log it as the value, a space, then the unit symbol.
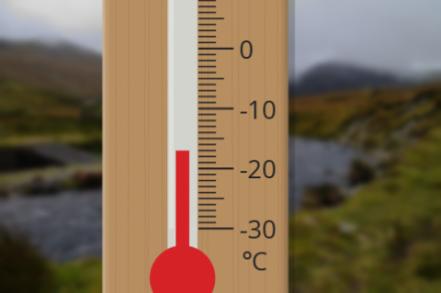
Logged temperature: -17 °C
